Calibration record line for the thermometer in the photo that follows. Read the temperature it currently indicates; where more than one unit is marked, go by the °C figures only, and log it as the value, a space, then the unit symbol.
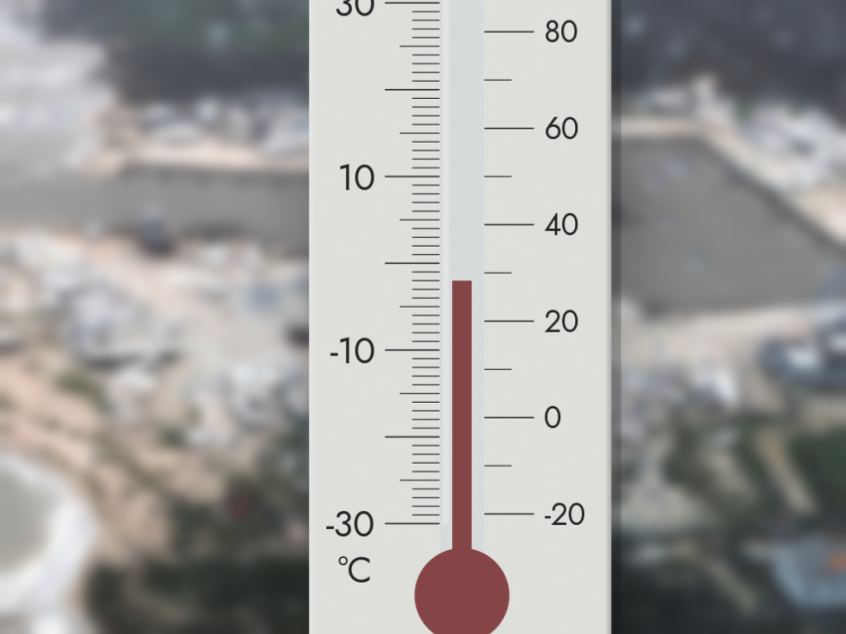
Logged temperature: -2 °C
